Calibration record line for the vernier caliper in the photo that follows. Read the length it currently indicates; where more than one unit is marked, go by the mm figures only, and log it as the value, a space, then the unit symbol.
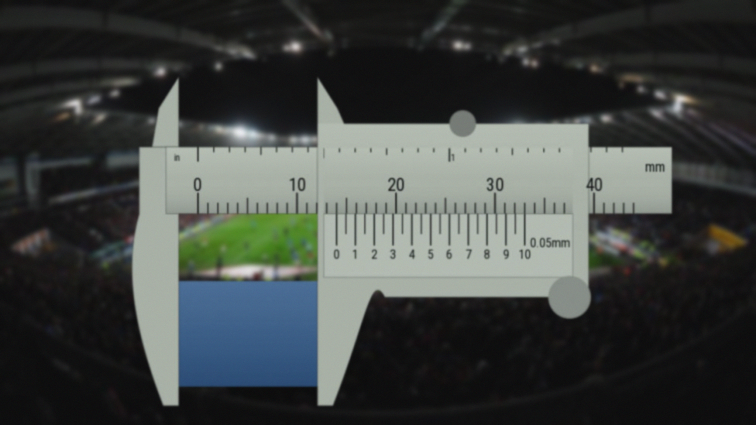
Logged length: 14.0 mm
